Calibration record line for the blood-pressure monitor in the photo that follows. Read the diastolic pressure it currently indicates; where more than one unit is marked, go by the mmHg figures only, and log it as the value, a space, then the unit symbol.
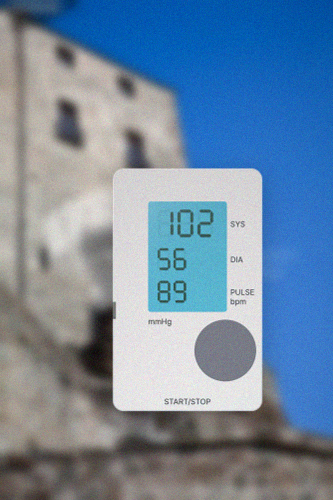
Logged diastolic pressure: 56 mmHg
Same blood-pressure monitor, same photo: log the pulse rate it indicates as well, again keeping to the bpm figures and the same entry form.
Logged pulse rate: 89 bpm
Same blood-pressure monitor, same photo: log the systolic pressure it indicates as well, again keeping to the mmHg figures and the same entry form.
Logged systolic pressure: 102 mmHg
